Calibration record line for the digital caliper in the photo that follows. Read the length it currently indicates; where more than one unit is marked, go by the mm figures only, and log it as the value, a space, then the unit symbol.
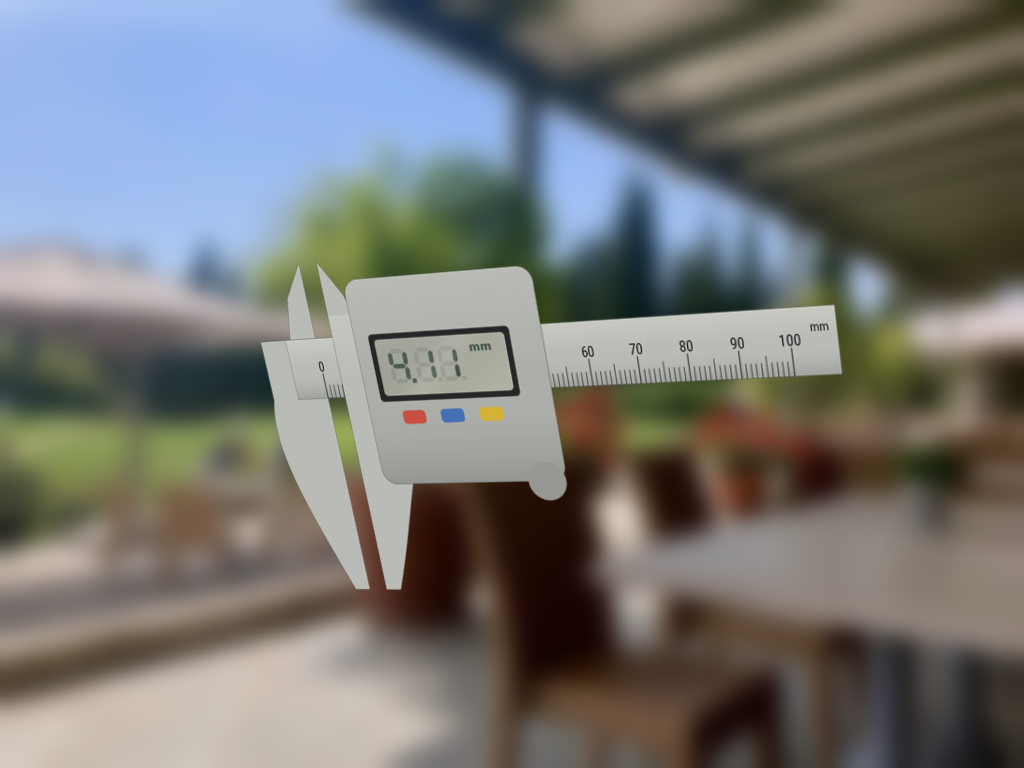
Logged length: 4.11 mm
